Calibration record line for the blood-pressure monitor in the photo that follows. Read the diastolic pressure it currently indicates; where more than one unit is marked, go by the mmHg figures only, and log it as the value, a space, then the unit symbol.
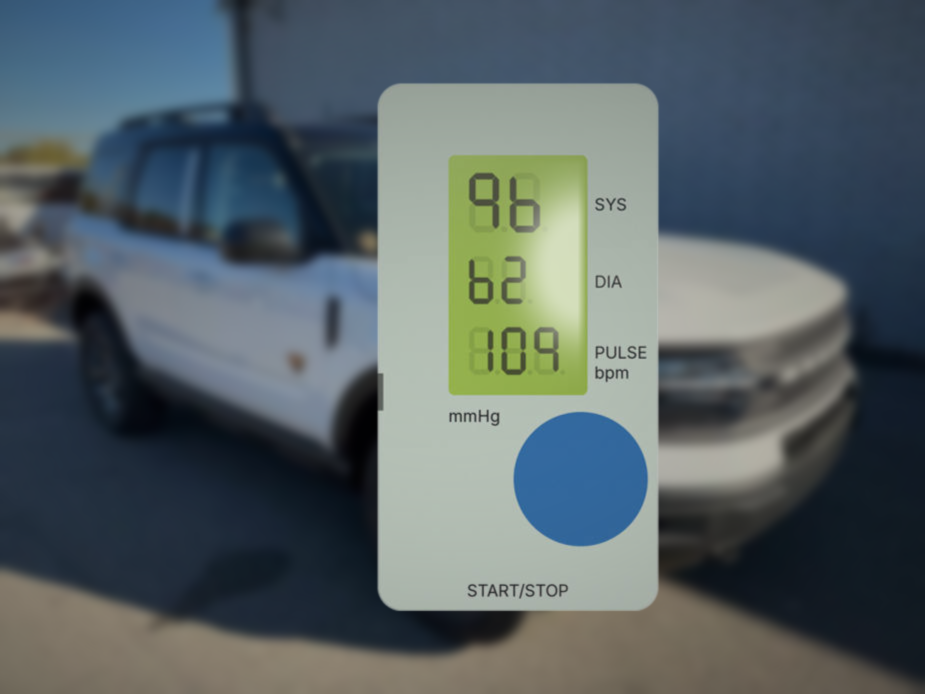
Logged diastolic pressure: 62 mmHg
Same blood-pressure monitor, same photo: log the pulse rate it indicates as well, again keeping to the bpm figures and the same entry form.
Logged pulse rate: 109 bpm
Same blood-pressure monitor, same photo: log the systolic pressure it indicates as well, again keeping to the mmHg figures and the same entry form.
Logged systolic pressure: 96 mmHg
